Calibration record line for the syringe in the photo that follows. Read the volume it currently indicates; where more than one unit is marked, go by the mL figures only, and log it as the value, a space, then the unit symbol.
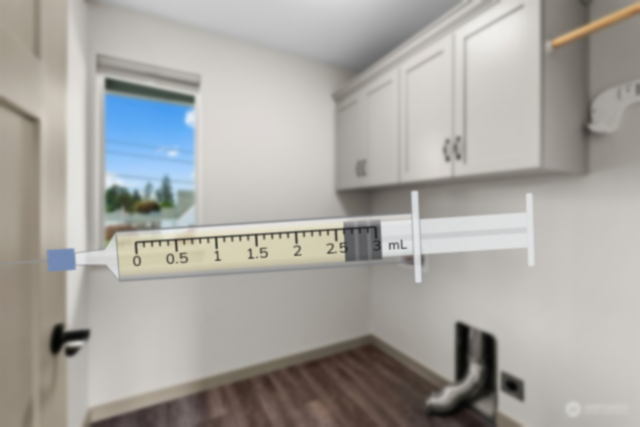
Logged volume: 2.6 mL
